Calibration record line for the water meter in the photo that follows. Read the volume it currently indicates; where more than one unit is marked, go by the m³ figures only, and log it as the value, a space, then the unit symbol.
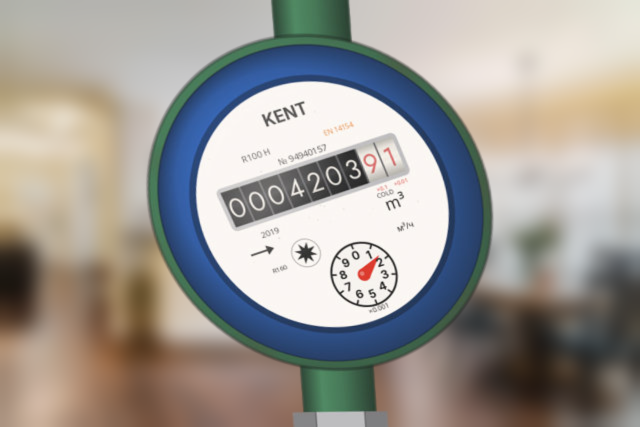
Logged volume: 4203.911 m³
